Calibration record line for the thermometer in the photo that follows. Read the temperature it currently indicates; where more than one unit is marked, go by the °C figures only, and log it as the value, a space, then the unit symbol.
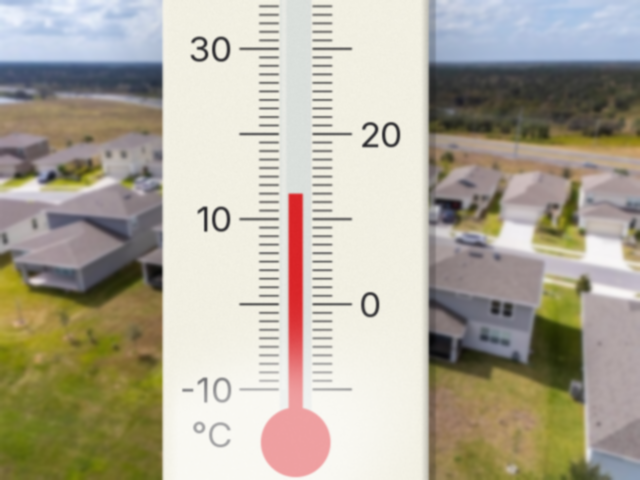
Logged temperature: 13 °C
